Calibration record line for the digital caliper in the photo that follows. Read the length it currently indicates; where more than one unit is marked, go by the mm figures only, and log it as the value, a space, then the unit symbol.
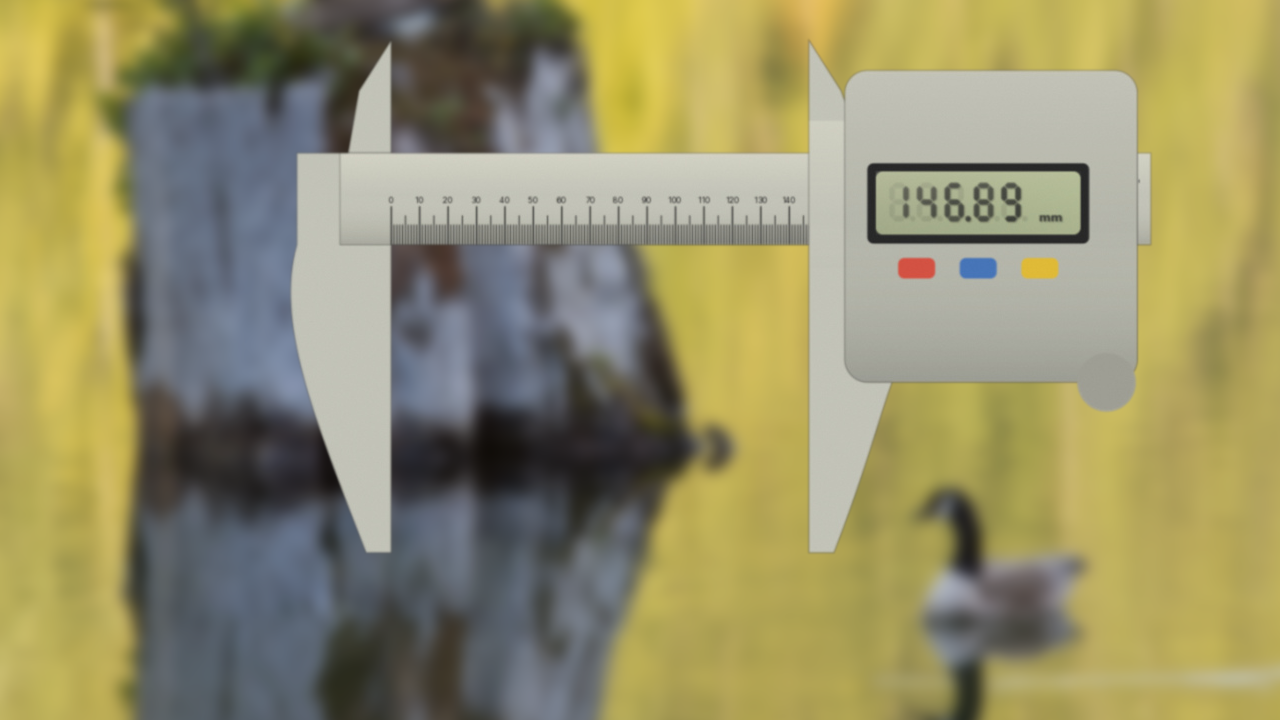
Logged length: 146.89 mm
